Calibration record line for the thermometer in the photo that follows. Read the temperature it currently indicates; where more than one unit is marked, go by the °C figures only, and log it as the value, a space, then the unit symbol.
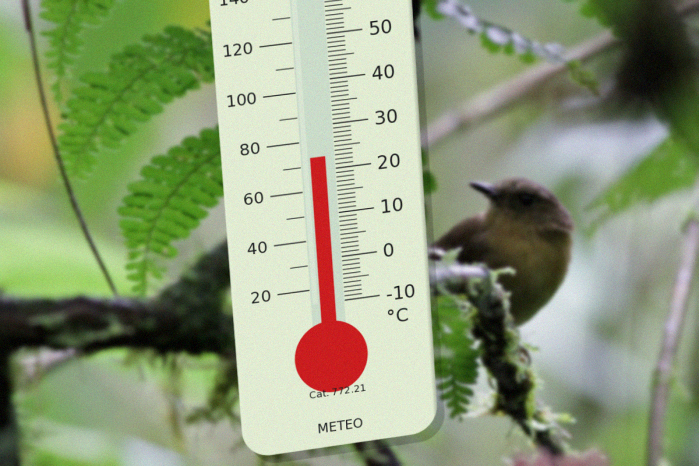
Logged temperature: 23 °C
